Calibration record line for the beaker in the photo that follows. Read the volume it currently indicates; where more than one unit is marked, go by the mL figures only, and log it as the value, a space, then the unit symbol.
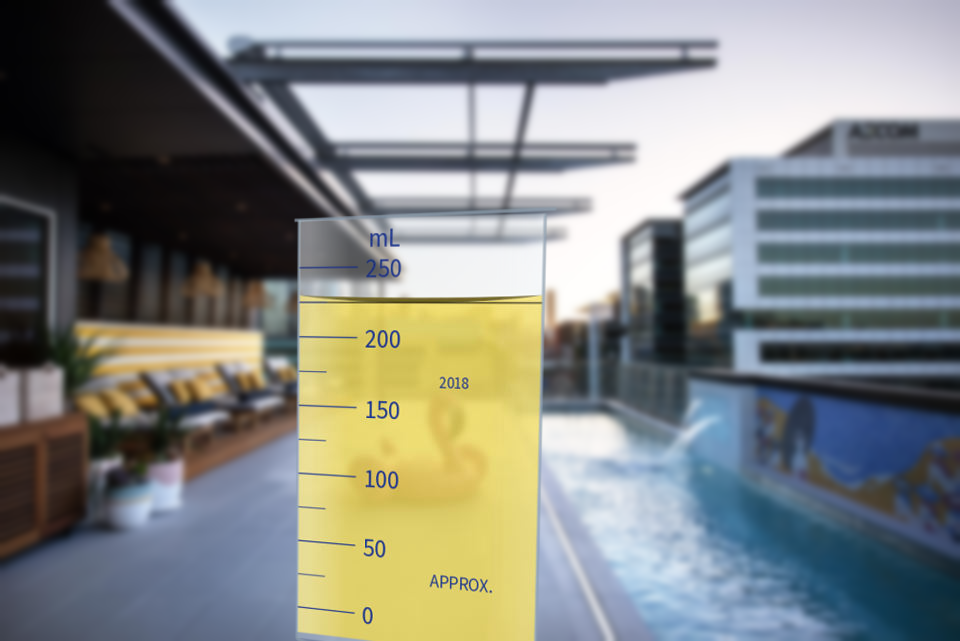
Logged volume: 225 mL
